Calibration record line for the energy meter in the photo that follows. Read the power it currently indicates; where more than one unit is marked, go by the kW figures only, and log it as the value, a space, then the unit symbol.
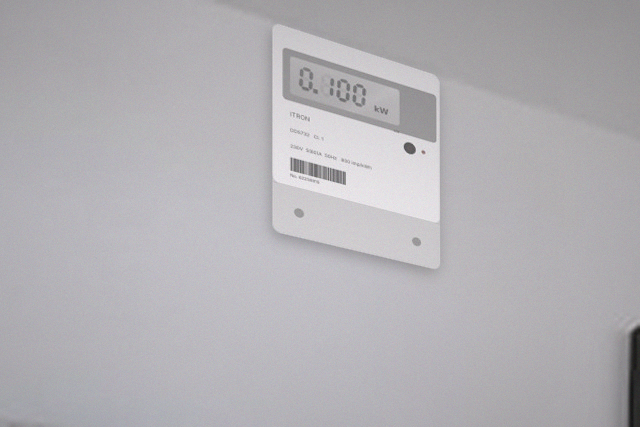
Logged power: 0.100 kW
